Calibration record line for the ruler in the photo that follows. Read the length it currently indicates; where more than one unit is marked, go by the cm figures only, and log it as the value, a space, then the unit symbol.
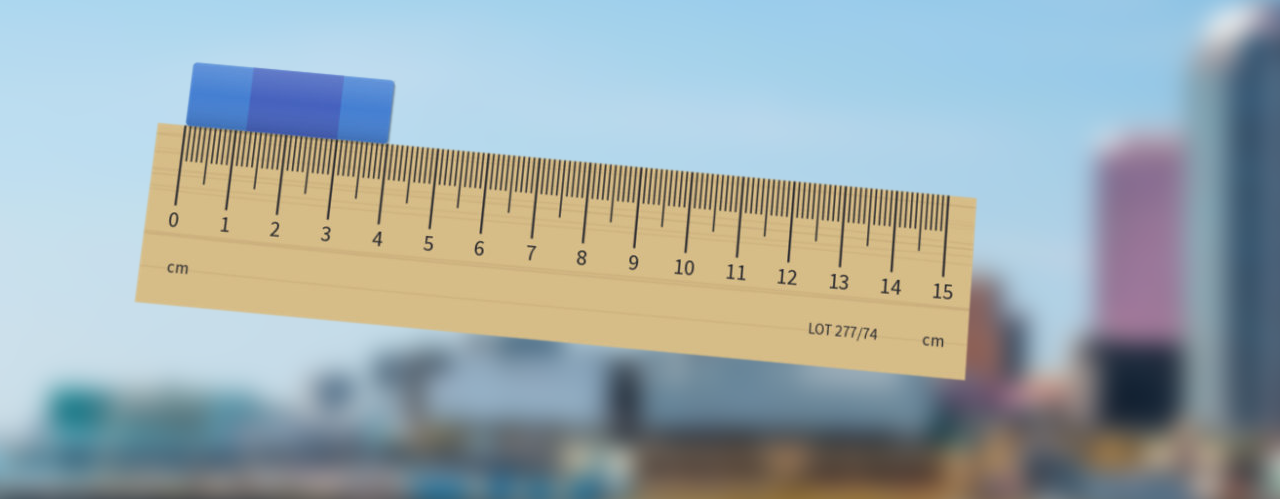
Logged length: 4 cm
